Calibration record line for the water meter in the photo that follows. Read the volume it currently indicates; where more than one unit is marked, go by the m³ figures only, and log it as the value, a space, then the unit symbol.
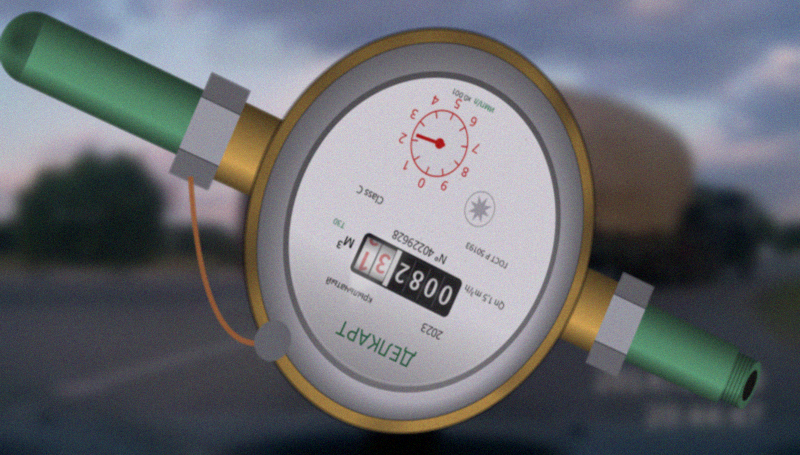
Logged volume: 82.312 m³
